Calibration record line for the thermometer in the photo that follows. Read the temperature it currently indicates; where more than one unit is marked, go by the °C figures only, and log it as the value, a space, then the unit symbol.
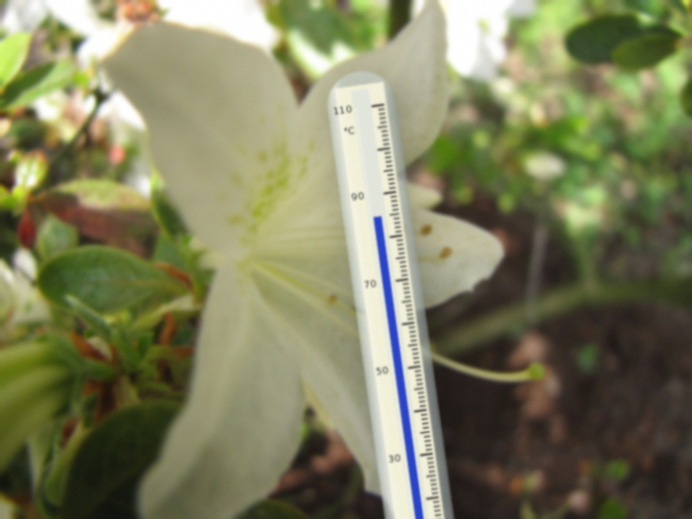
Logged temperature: 85 °C
